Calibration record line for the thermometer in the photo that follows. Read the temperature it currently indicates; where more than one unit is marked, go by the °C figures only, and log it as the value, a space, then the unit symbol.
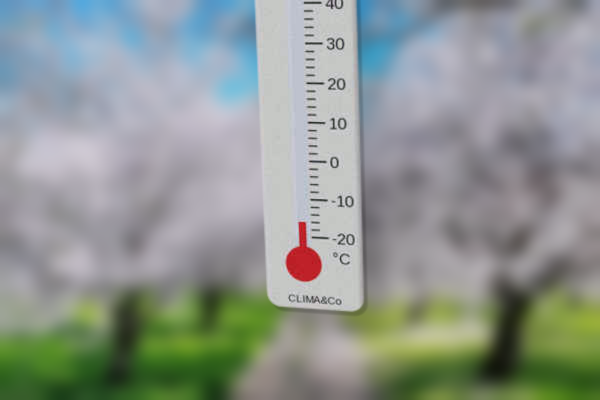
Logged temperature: -16 °C
